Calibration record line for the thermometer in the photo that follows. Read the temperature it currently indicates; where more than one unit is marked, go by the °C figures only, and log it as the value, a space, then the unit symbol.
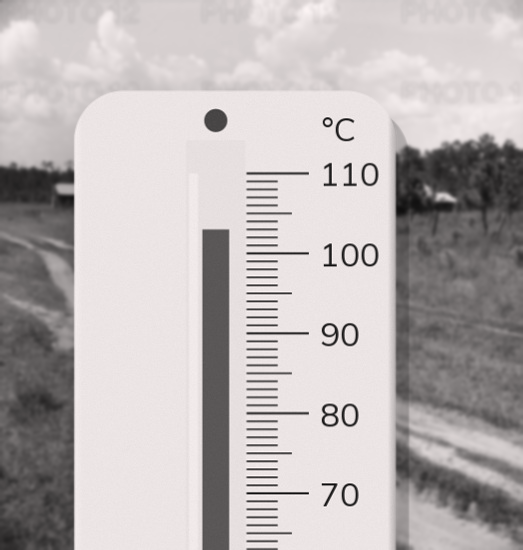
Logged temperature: 103 °C
